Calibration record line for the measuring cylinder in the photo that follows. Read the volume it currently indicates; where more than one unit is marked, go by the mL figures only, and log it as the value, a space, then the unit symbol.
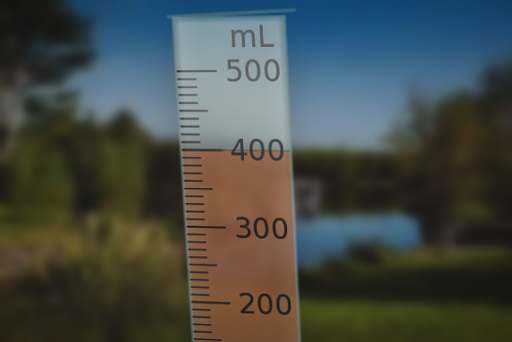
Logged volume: 400 mL
